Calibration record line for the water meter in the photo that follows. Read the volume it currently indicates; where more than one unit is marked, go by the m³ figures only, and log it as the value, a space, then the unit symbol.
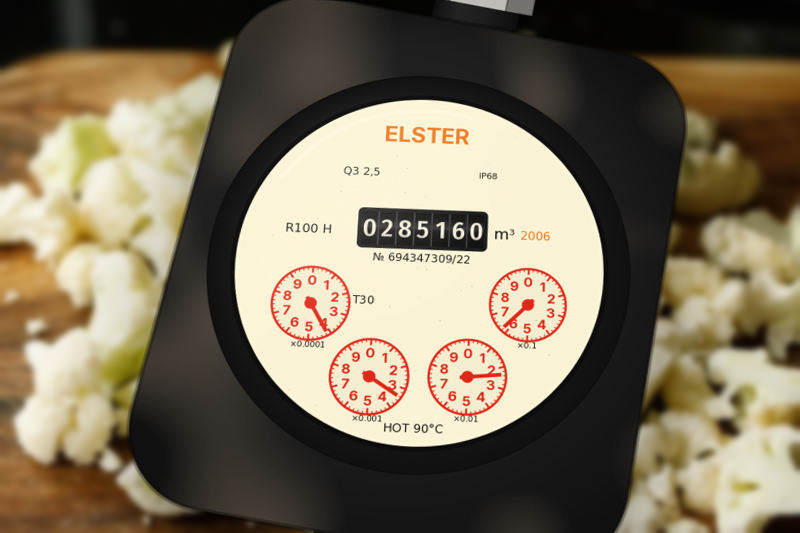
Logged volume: 285160.6234 m³
